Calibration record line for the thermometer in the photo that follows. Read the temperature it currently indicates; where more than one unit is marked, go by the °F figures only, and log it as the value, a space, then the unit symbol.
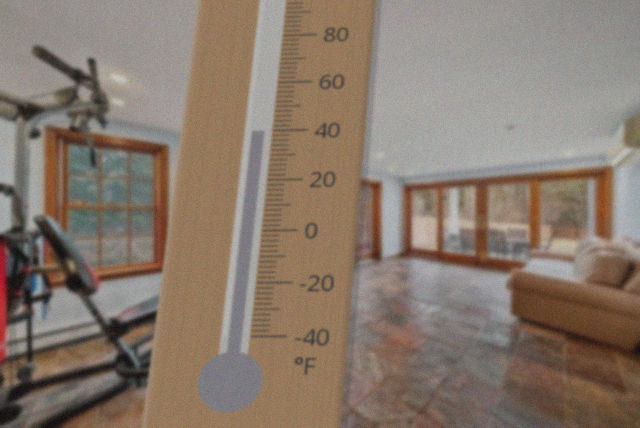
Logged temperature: 40 °F
